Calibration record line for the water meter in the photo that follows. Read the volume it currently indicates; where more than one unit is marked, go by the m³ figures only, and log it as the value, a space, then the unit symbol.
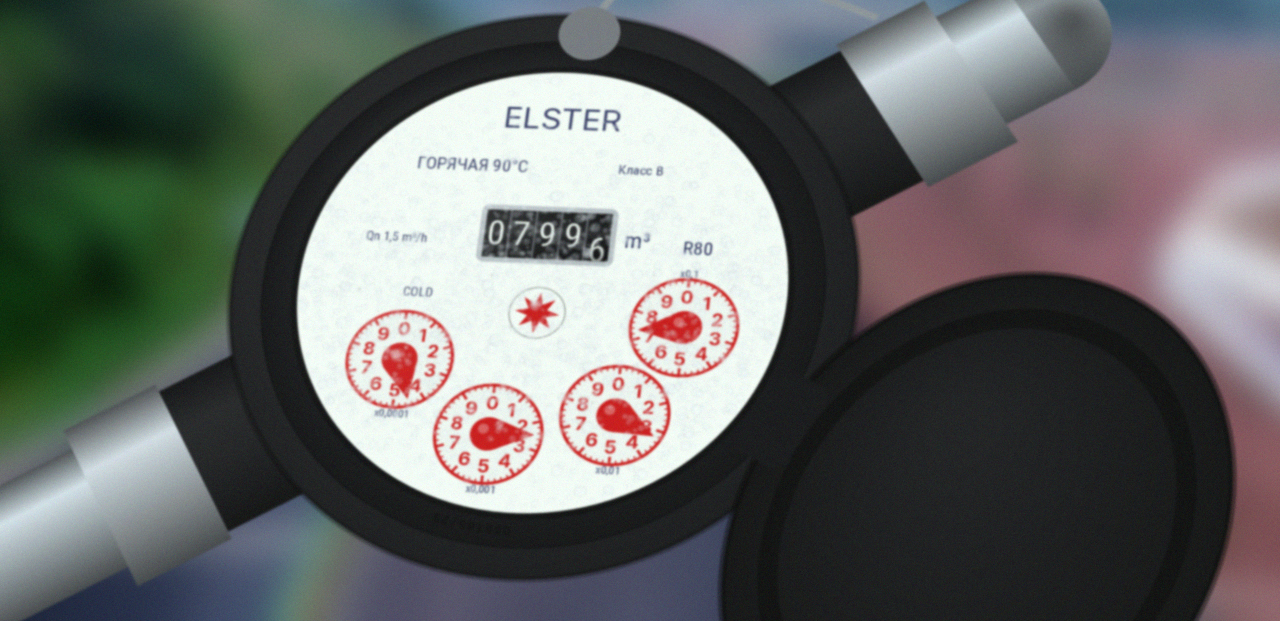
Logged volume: 7995.7324 m³
